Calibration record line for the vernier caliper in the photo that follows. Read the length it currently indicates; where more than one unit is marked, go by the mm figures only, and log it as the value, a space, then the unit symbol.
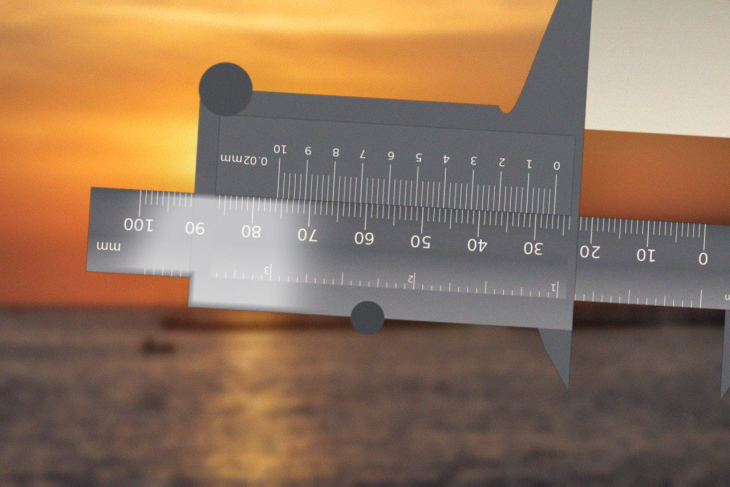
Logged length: 26.8 mm
